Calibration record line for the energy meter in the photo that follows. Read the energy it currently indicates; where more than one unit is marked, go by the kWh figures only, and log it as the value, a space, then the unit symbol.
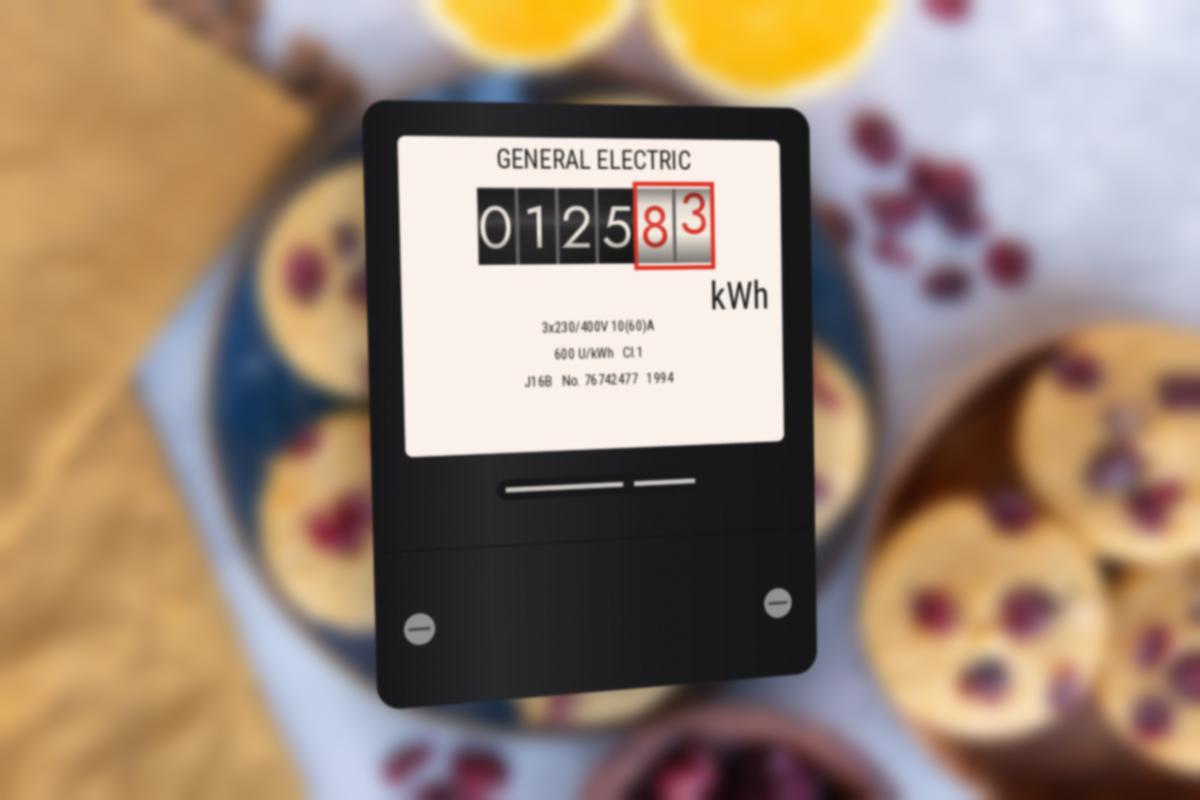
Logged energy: 125.83 kWh
